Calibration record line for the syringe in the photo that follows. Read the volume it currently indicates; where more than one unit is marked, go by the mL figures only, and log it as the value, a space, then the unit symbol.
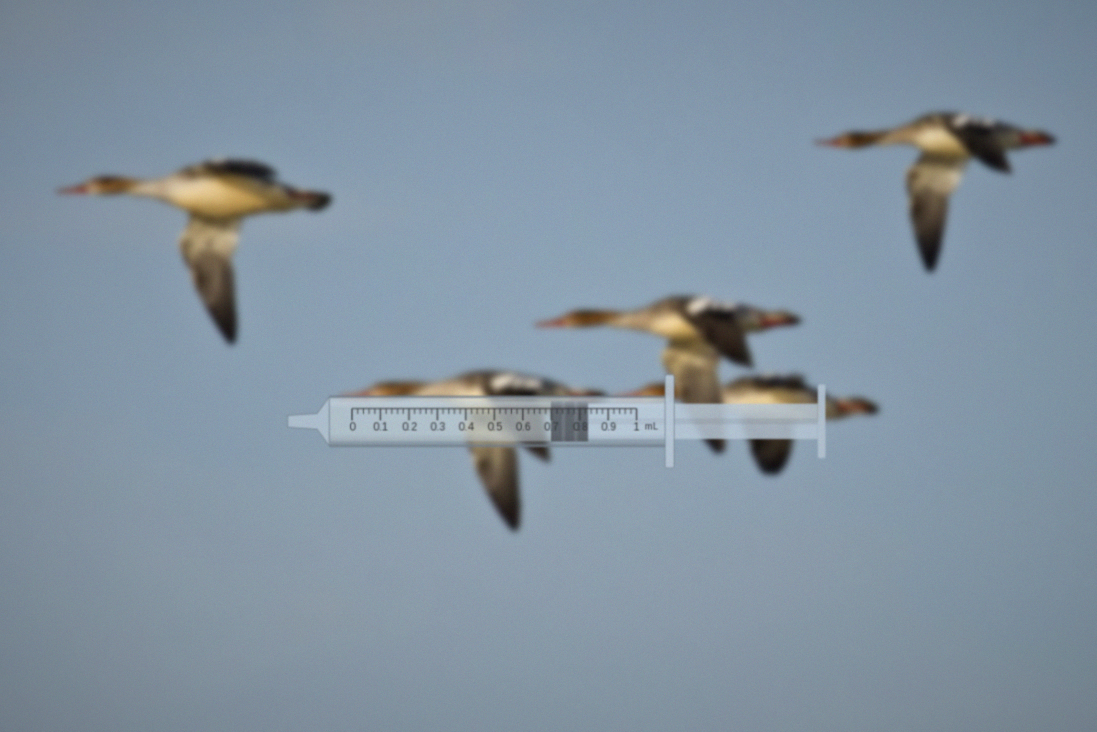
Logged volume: 0.7 mL
